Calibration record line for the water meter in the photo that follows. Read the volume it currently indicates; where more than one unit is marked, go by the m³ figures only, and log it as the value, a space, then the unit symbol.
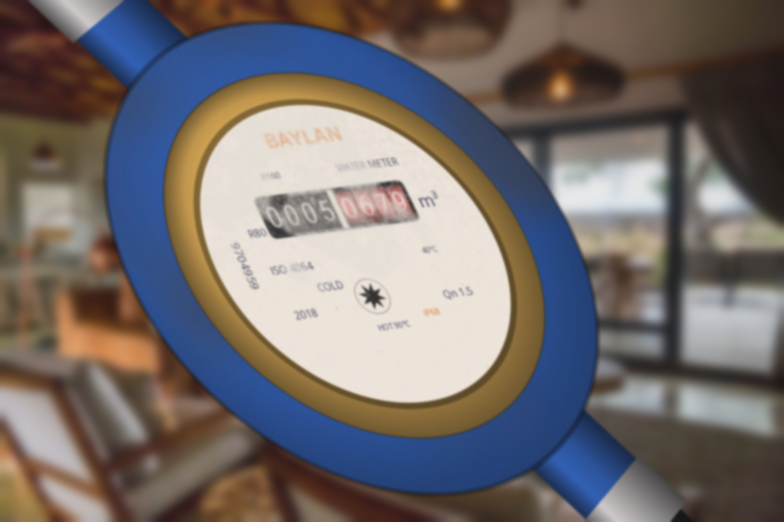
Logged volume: 5.0679 m³
